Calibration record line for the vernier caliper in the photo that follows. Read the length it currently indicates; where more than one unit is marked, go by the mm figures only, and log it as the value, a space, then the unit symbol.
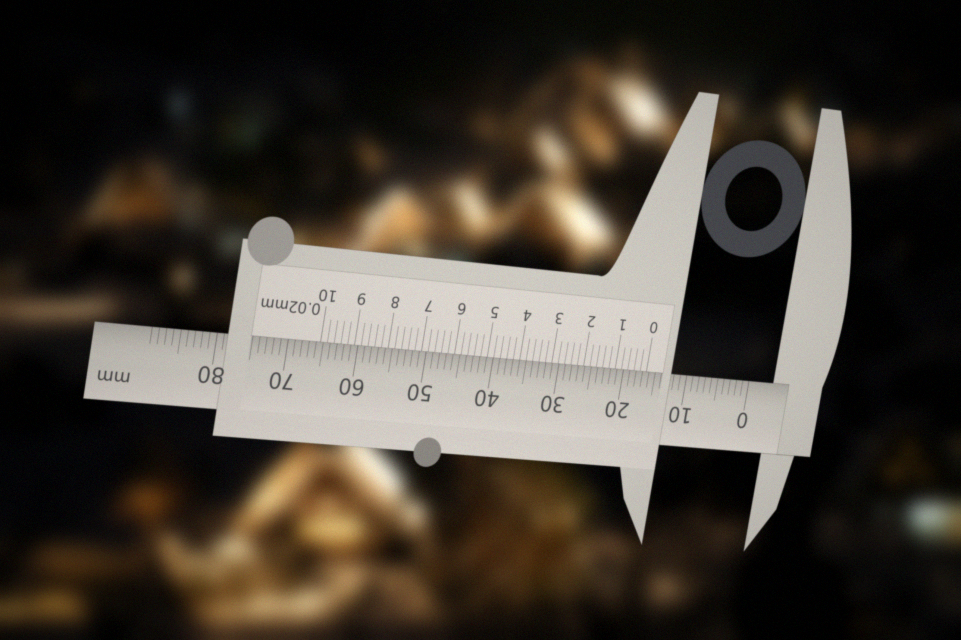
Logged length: 16.4 mm
